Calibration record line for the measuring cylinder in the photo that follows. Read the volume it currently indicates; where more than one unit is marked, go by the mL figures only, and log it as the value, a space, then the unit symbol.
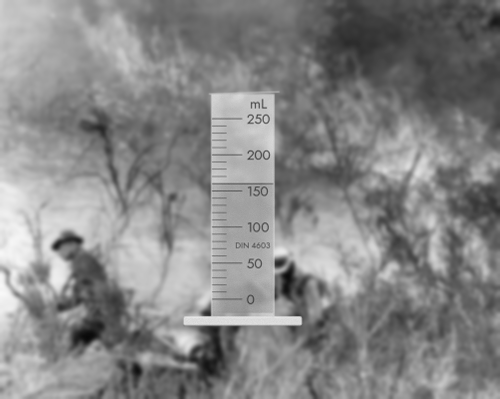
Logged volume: 160 mL
